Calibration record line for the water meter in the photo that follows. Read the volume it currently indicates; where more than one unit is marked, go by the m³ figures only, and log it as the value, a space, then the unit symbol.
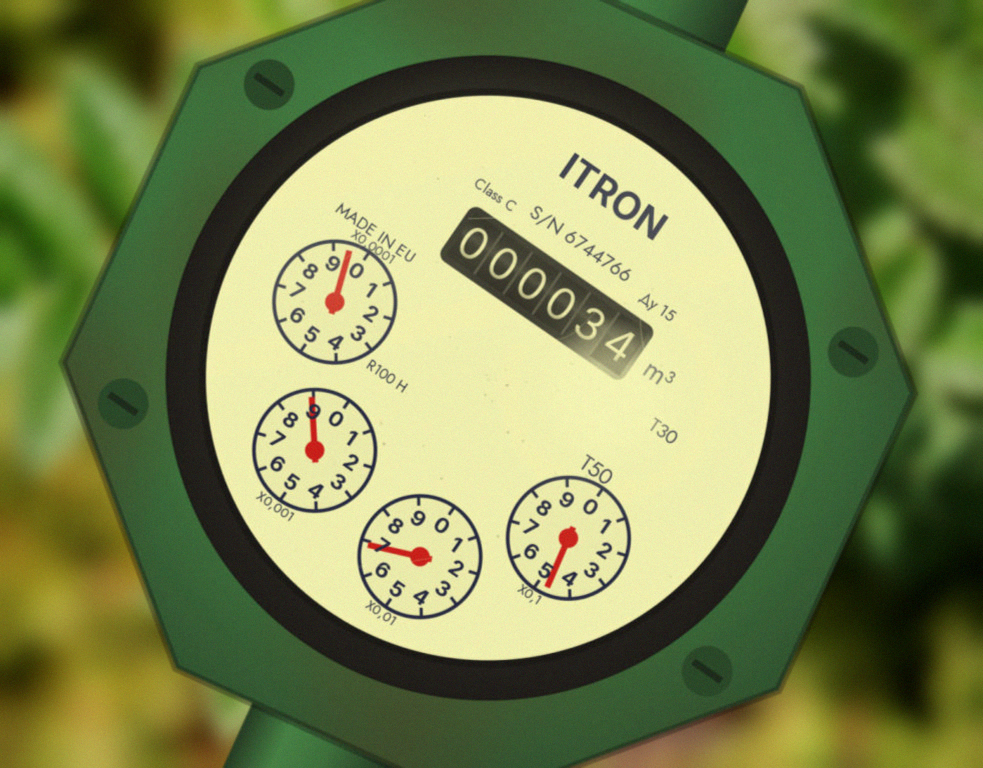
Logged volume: 34.4689 m³
